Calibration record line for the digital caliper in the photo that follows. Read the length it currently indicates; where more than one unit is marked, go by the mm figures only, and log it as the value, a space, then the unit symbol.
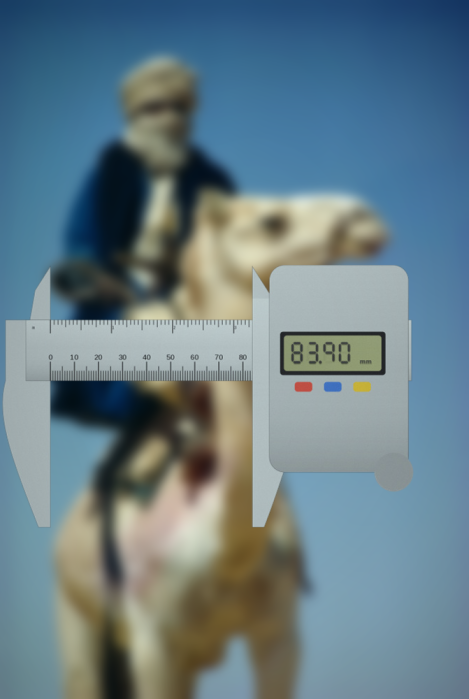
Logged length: 83.90 mm
